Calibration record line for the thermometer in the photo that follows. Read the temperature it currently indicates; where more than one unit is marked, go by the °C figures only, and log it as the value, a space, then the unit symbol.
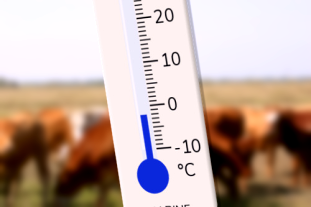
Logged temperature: -2 °C
